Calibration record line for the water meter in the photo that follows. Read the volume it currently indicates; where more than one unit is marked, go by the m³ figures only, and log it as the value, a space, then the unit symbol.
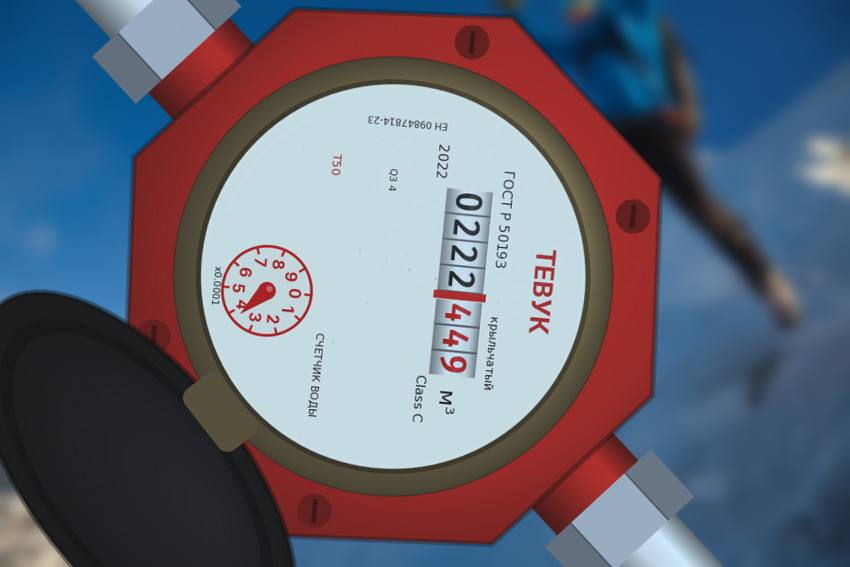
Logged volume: 222.4493 m³
